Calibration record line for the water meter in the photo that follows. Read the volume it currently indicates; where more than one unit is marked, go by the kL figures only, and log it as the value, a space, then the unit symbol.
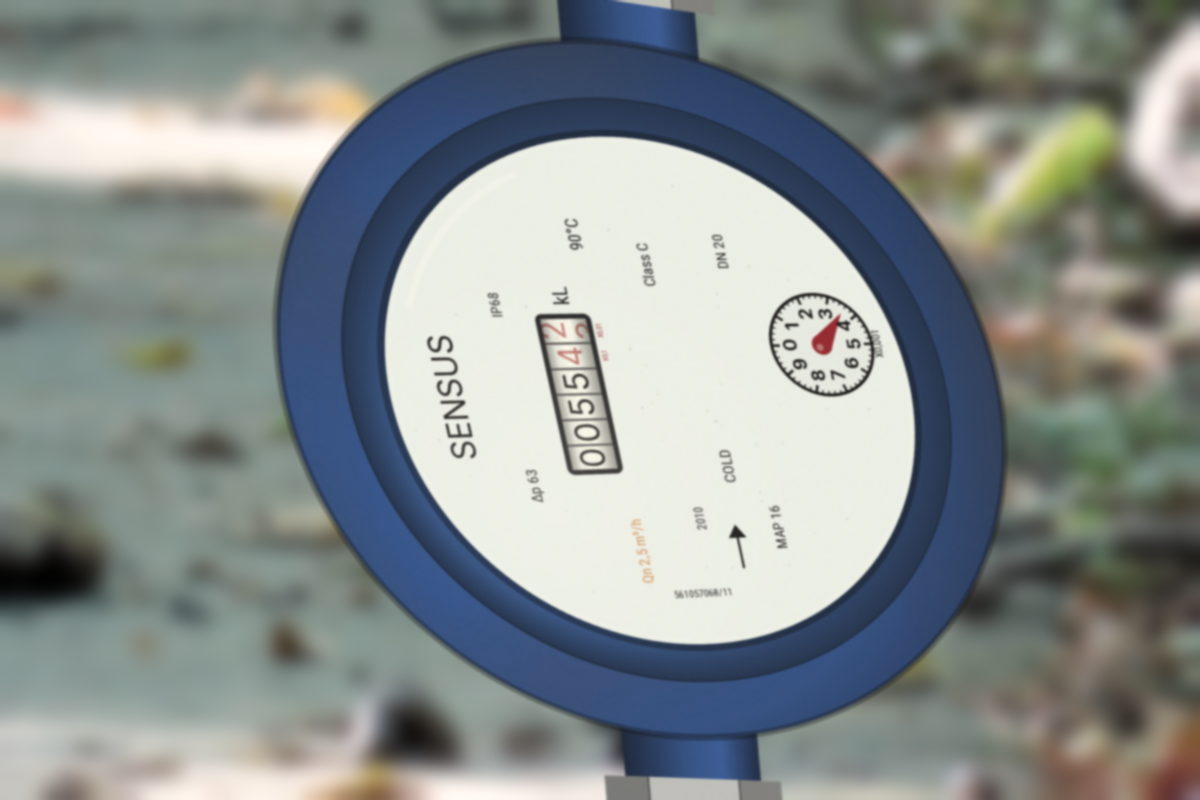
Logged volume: 55.423 kL
